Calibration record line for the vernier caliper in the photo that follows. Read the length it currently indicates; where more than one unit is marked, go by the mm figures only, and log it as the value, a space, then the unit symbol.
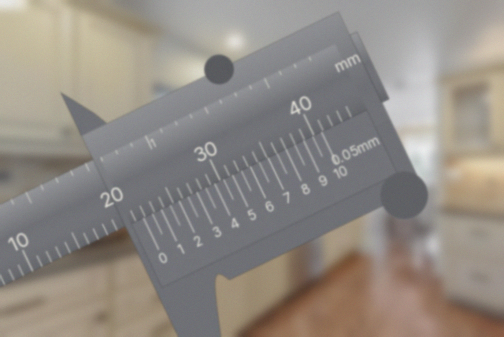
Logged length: 21.8 mm
